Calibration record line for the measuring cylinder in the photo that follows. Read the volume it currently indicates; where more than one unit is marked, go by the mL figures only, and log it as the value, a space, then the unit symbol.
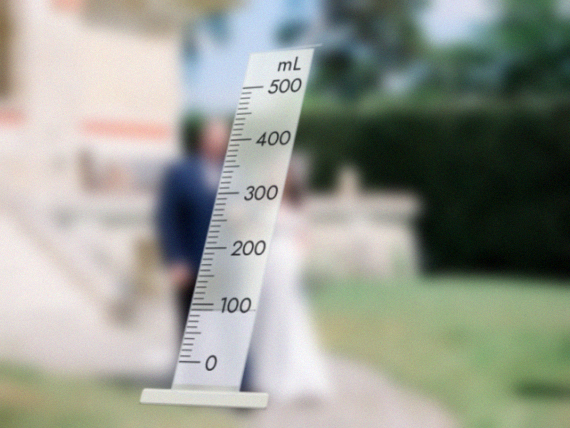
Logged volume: 90 mL
